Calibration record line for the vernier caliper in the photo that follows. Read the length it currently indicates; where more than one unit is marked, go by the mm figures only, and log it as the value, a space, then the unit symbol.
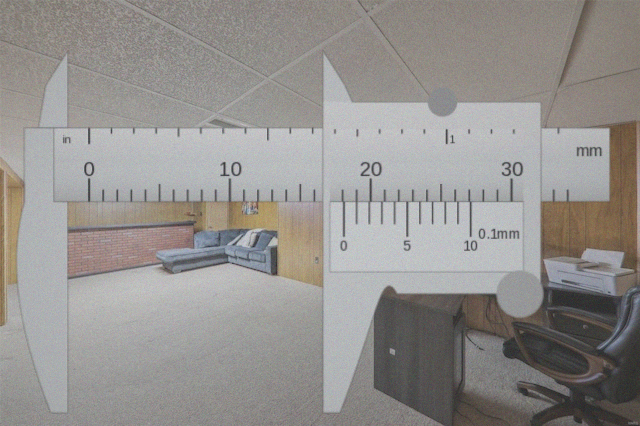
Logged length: 18.1 mm
